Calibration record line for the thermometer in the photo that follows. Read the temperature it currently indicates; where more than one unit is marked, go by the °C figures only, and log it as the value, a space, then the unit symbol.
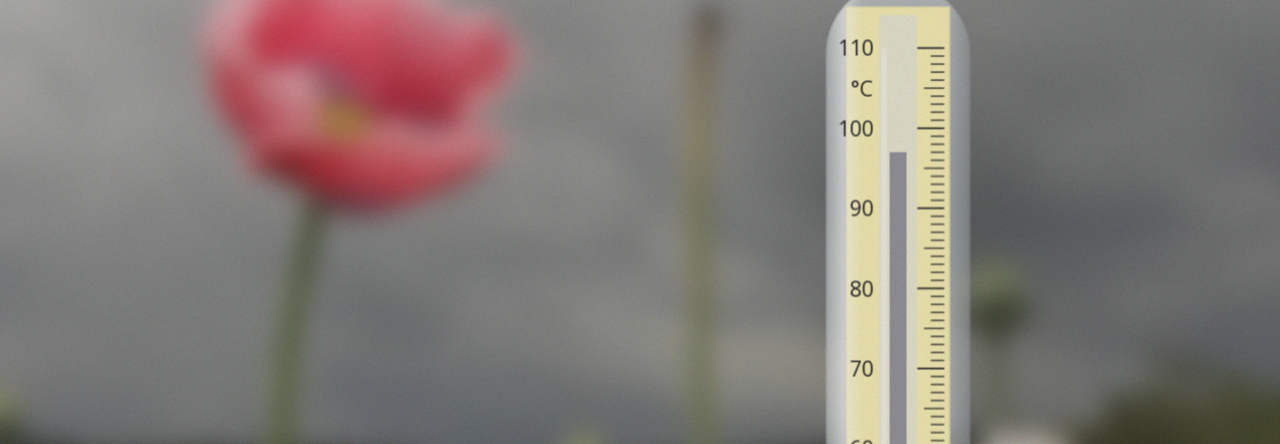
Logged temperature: 97 °C
